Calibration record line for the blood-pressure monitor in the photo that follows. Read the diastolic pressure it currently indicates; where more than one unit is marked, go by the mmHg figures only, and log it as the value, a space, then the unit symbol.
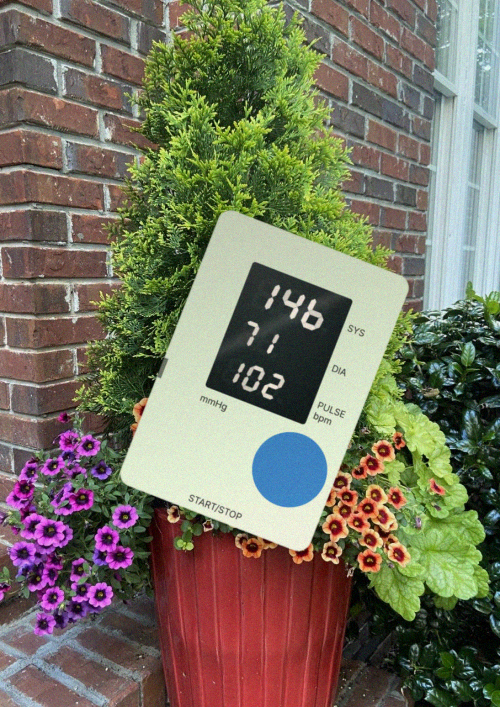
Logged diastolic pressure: 71 mmHg
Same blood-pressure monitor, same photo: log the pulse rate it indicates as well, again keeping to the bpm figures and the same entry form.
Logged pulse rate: 102 bpm
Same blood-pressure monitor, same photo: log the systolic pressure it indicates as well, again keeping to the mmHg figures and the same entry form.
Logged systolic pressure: 146 mmHg
